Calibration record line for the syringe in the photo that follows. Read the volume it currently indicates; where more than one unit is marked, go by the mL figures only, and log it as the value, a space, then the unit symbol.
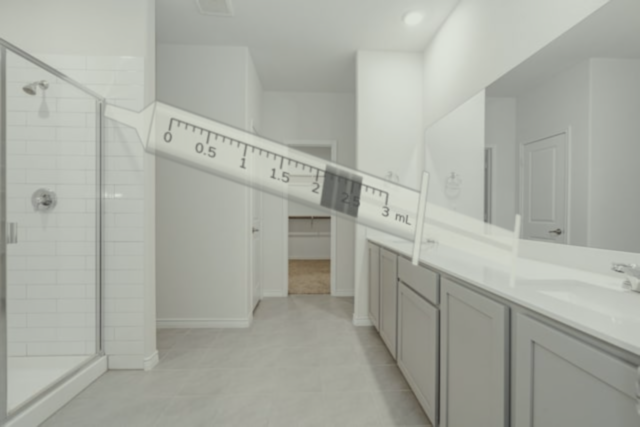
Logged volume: 2.1 mL
